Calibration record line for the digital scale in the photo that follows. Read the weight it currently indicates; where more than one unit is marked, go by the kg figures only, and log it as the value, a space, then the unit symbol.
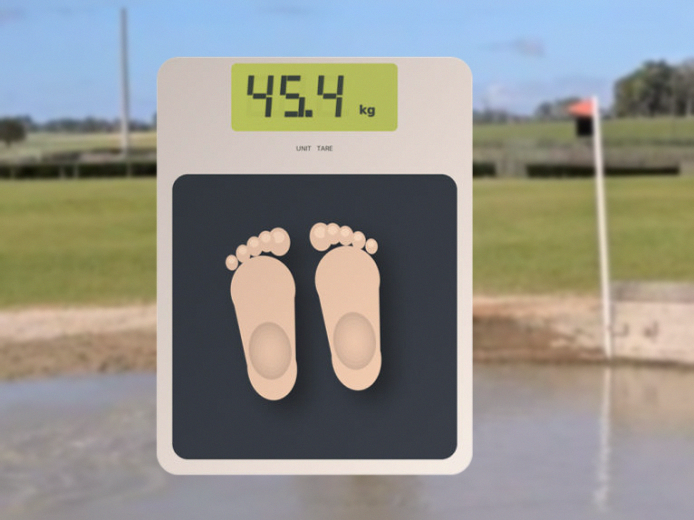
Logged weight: 45.4 kg
